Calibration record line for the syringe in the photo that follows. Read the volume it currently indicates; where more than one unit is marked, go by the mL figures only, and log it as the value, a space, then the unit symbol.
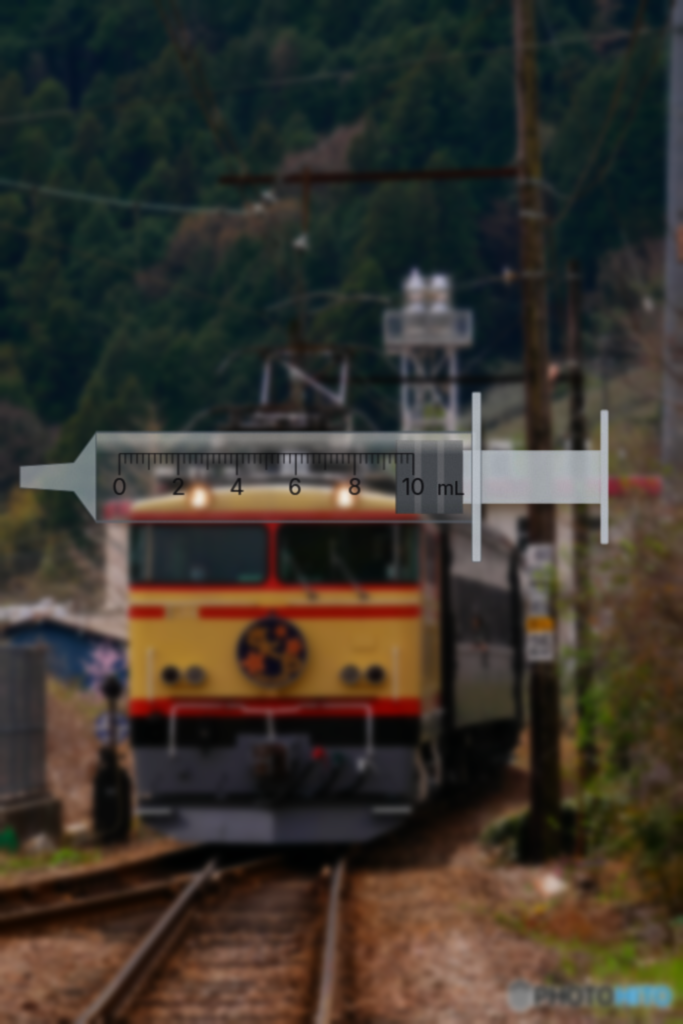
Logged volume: 9.4 mL
